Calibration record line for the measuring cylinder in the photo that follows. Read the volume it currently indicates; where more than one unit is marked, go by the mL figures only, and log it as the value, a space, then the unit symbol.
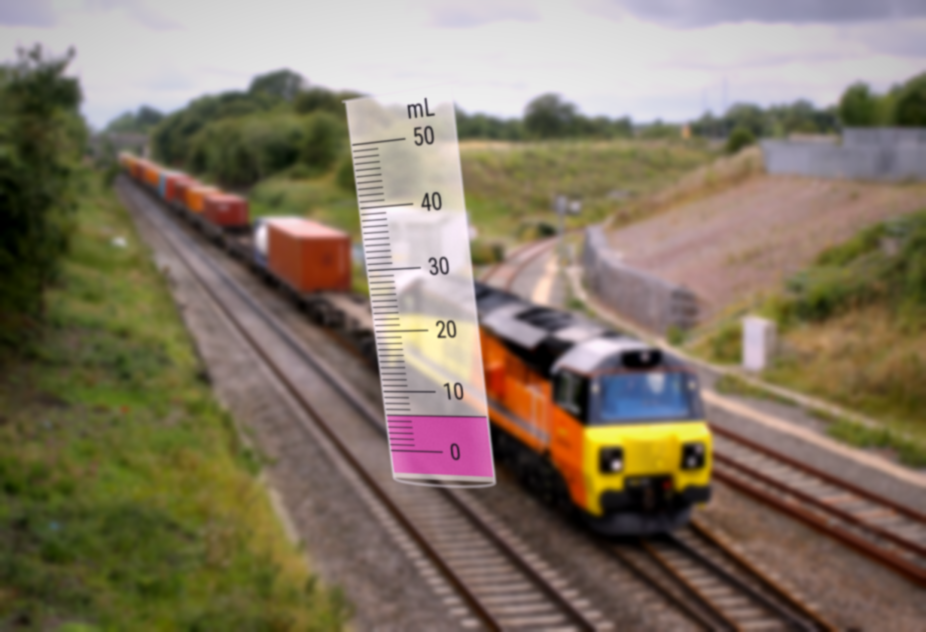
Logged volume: 6 mL
